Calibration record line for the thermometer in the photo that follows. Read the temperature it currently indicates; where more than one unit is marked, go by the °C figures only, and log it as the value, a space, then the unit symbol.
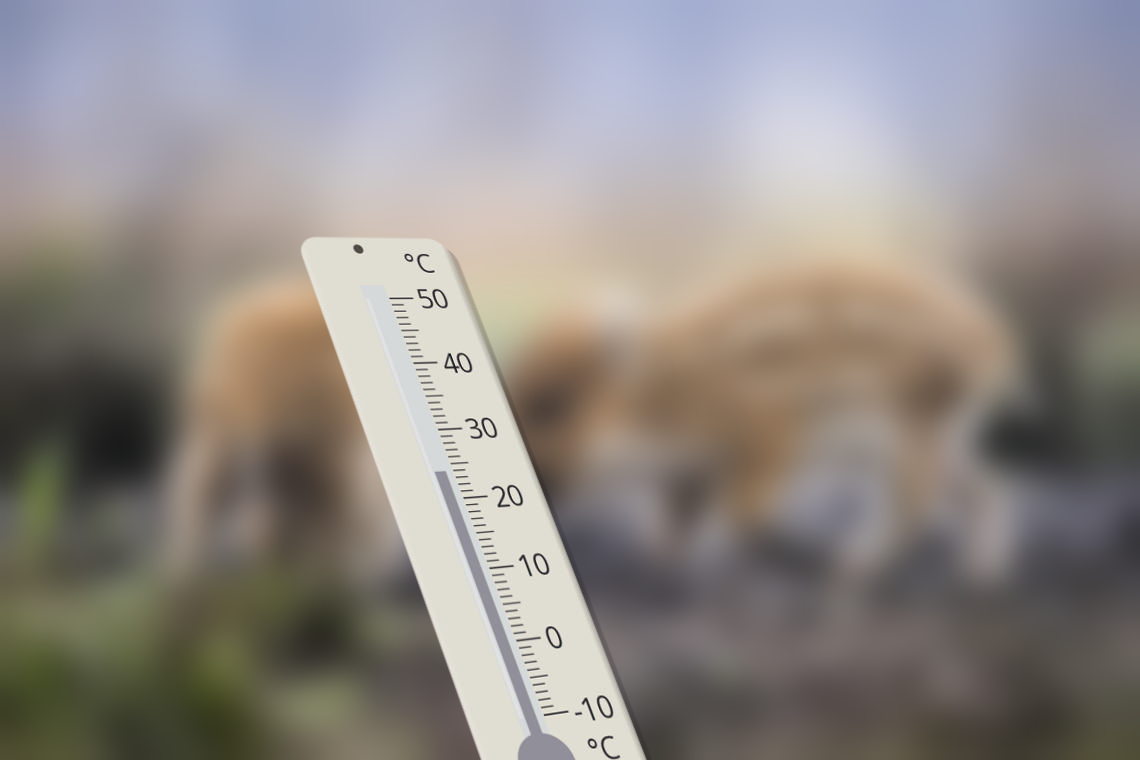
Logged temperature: 24 °C
